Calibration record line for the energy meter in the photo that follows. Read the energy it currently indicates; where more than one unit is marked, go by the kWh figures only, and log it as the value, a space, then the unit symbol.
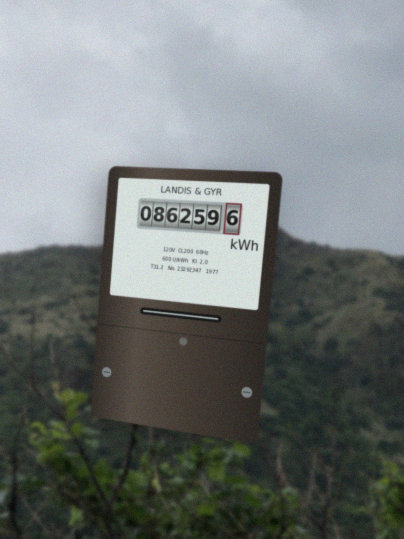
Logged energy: 86259.6 kWh
